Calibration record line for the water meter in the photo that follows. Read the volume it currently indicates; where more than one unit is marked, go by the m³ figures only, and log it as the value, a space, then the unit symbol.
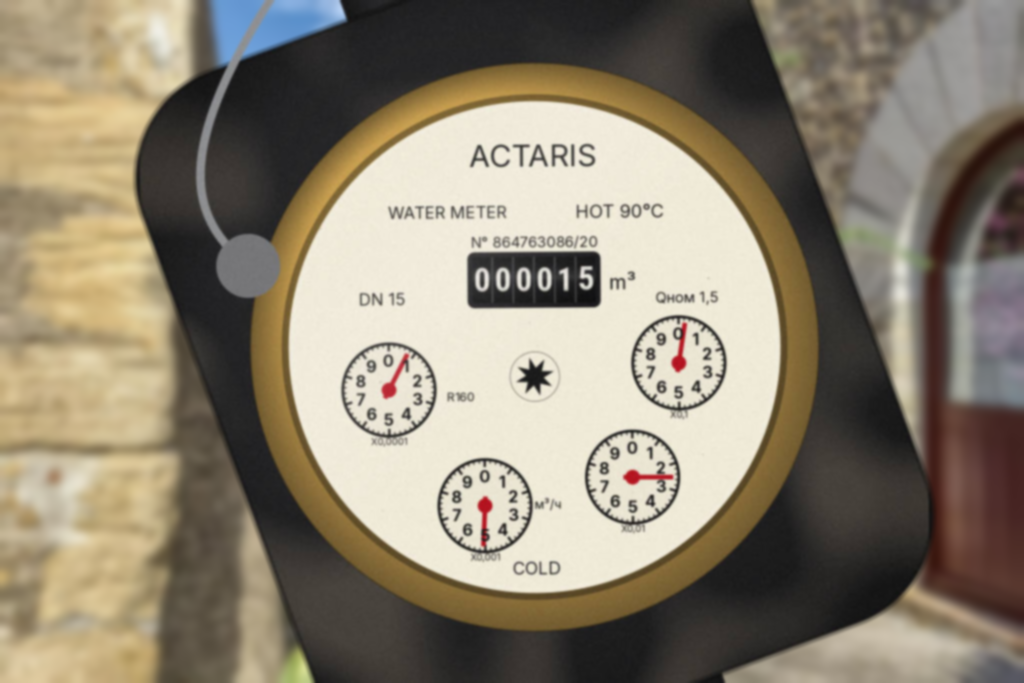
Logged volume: 15.0250 m³
